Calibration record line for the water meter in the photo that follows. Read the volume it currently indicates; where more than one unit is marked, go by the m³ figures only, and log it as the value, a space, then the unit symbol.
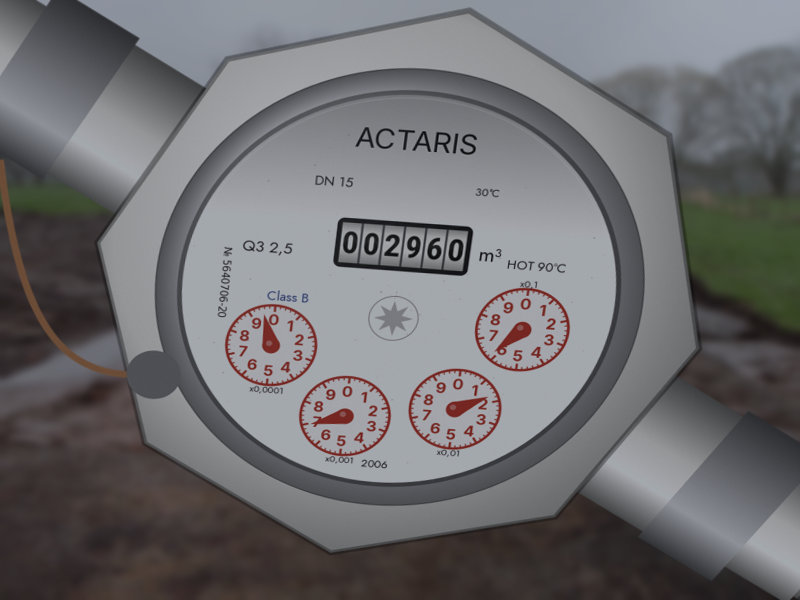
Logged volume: 2960.6169 m³
